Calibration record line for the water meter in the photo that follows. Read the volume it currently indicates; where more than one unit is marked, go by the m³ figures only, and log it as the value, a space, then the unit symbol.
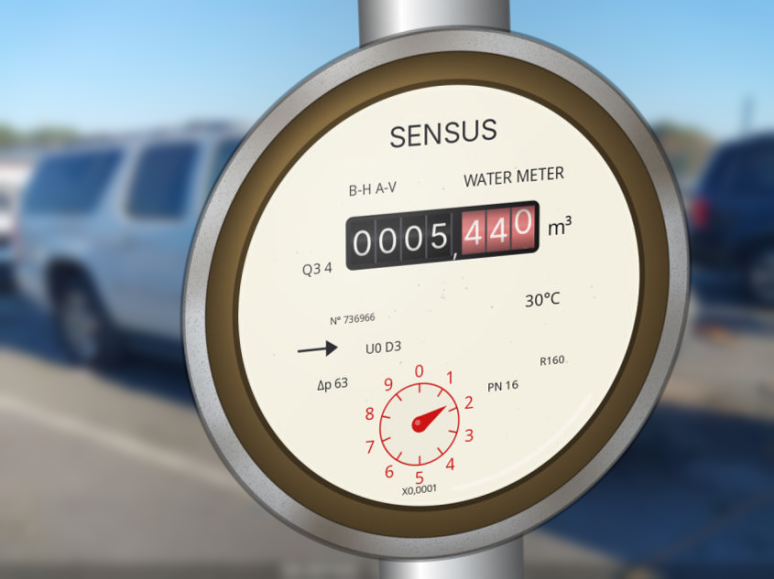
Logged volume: 5.4401 m³
